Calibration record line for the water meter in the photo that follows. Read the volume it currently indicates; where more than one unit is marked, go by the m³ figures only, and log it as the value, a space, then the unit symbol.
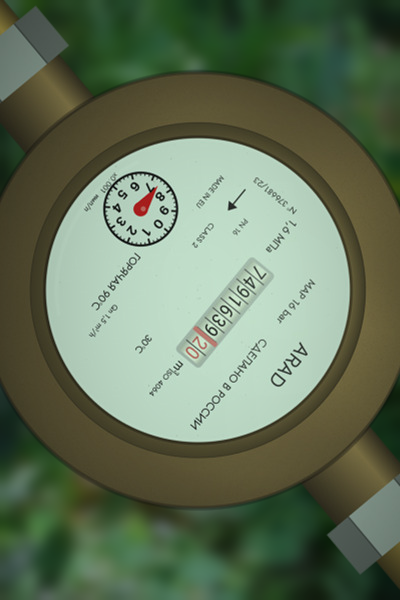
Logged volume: 7491639.207 m³
